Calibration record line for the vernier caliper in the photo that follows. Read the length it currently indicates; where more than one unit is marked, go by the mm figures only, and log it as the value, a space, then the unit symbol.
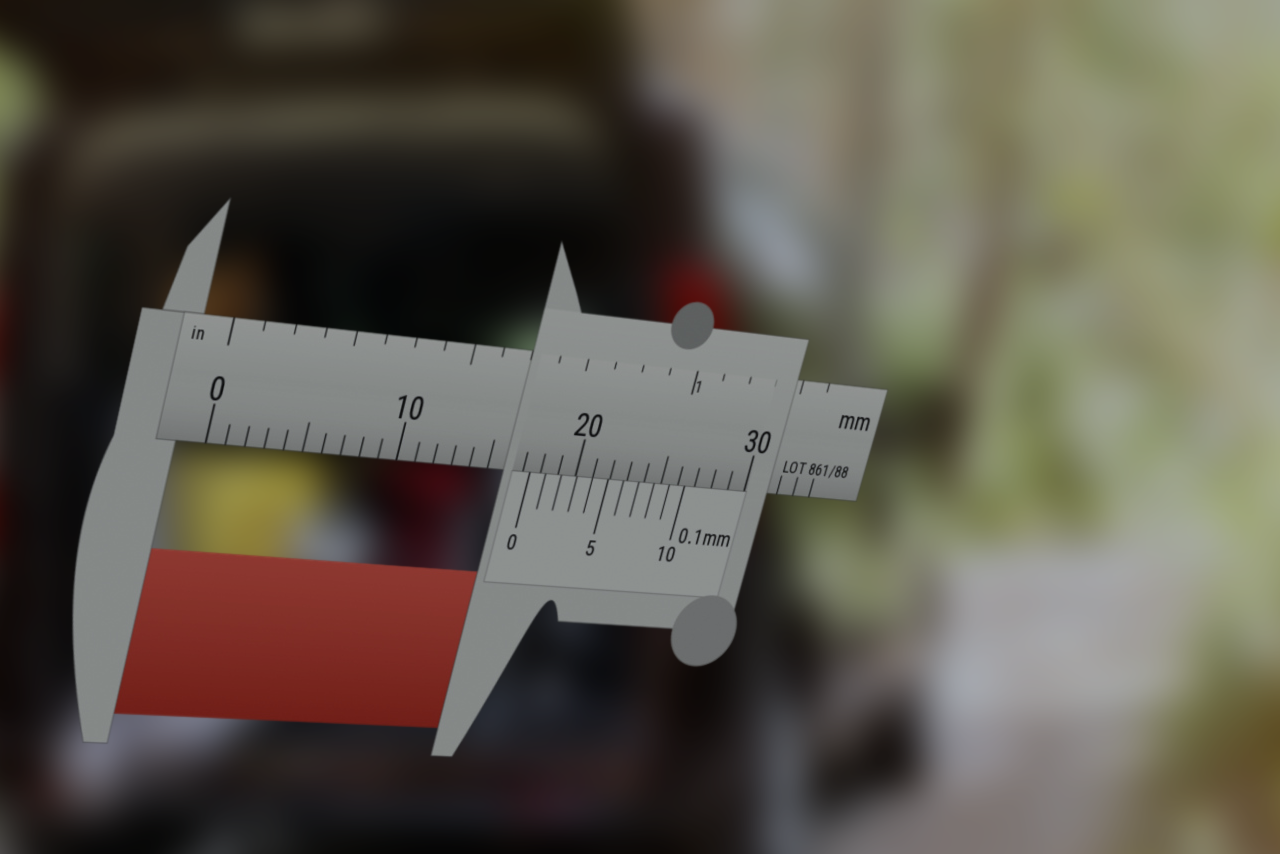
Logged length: 17.4 mm
